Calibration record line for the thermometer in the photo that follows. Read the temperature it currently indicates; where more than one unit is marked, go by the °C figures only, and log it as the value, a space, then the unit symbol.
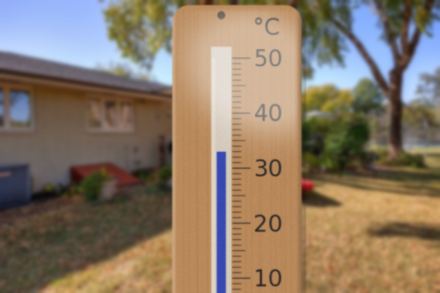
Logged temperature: 33 °C
